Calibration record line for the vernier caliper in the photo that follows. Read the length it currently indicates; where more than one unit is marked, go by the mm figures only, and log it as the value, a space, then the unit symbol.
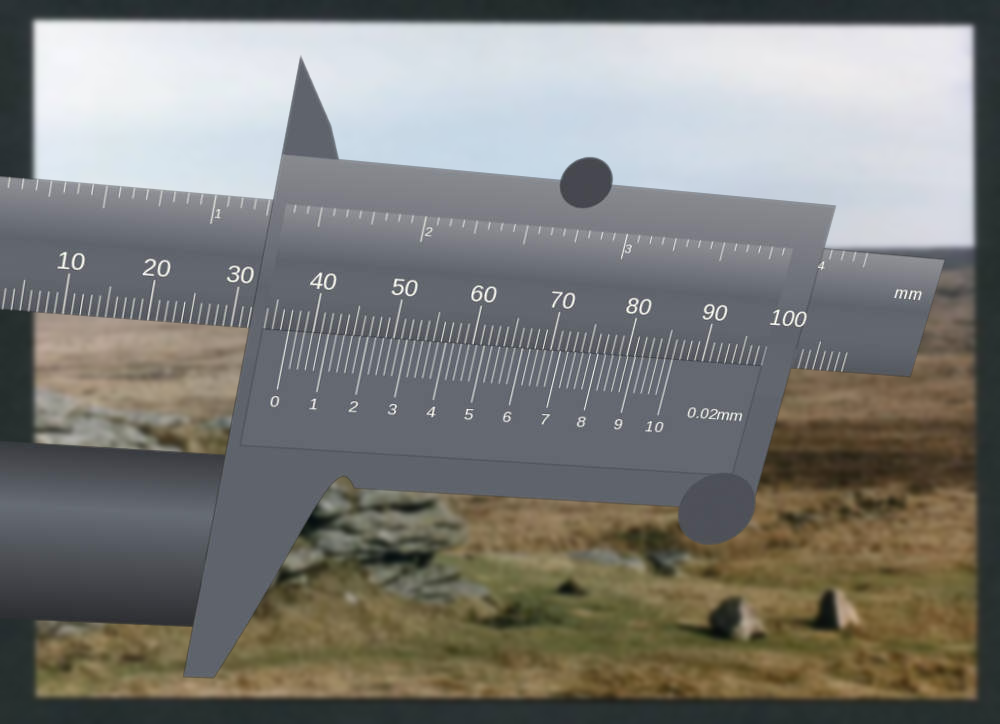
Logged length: 37.0 mm
